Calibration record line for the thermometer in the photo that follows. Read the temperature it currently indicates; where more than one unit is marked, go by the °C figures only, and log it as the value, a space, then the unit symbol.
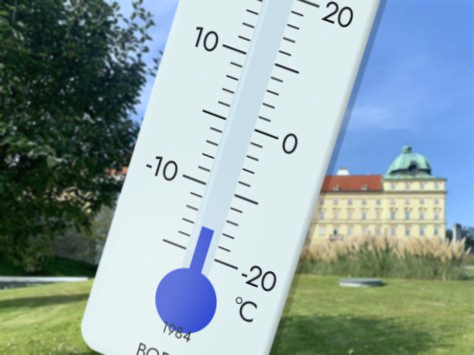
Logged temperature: -16 °C
